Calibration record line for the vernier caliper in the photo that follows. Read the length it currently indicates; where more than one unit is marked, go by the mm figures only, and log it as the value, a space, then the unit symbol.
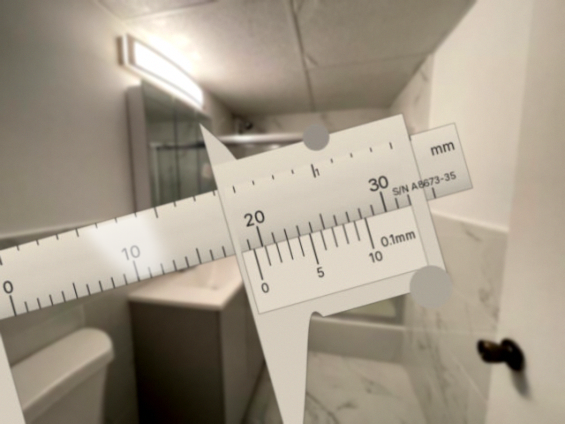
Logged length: 19.3 mm
